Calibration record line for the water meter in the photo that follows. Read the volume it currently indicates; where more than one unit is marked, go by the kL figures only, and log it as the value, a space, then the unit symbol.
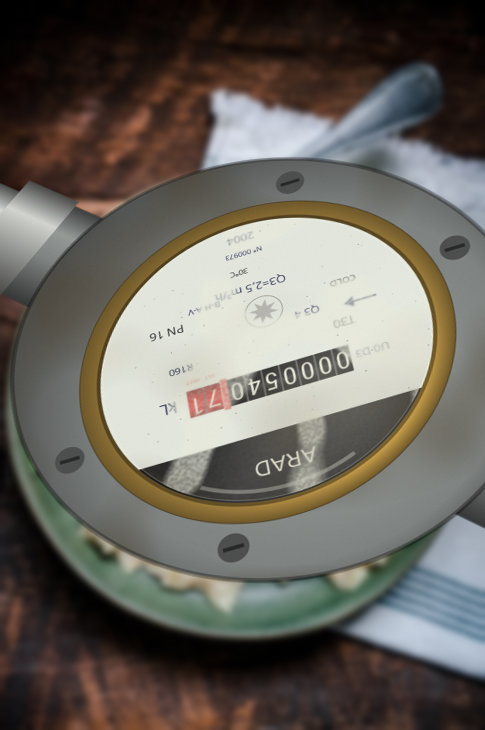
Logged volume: 540.71 kL
